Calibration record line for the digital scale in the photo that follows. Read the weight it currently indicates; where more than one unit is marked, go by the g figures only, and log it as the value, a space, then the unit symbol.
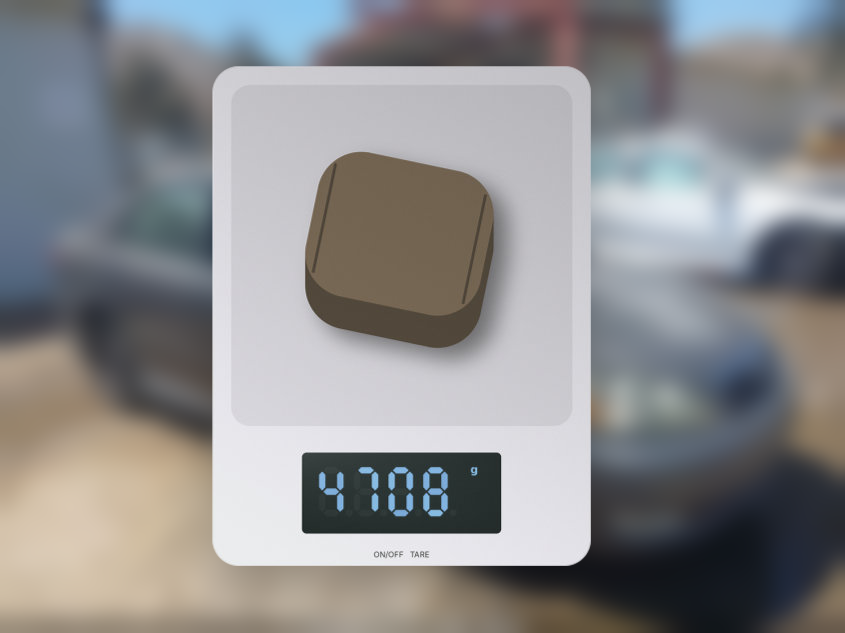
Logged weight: 4708 g
